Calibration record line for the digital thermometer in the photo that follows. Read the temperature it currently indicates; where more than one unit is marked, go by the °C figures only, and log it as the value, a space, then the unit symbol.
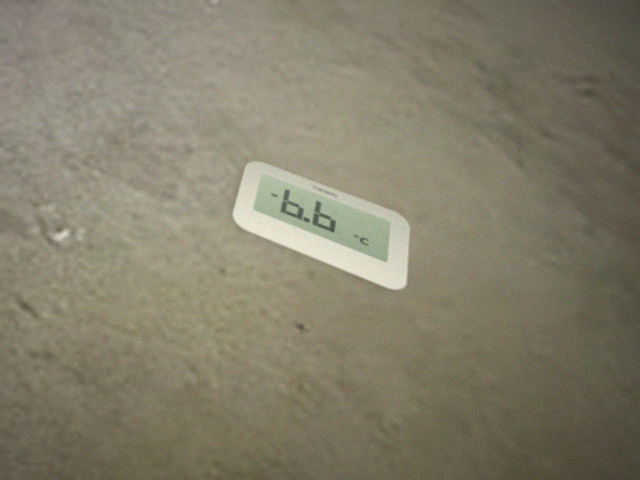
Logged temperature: -6.6 °C
